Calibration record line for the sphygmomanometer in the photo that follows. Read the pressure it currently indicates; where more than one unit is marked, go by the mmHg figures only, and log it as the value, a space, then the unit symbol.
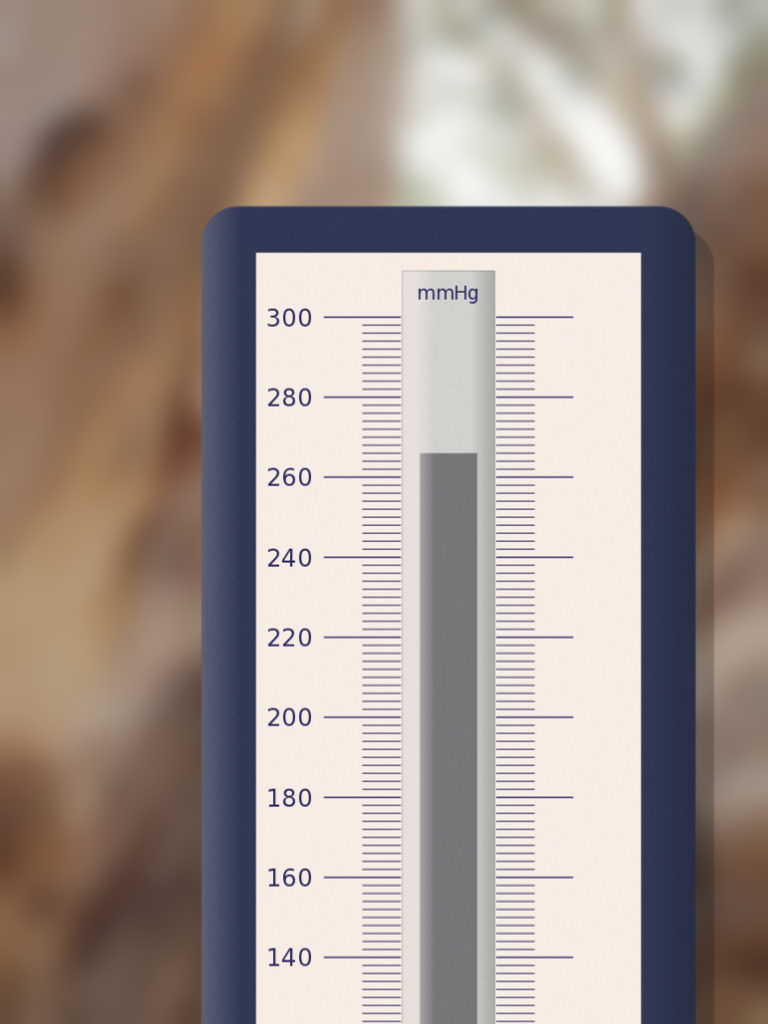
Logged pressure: 266 mmHg
